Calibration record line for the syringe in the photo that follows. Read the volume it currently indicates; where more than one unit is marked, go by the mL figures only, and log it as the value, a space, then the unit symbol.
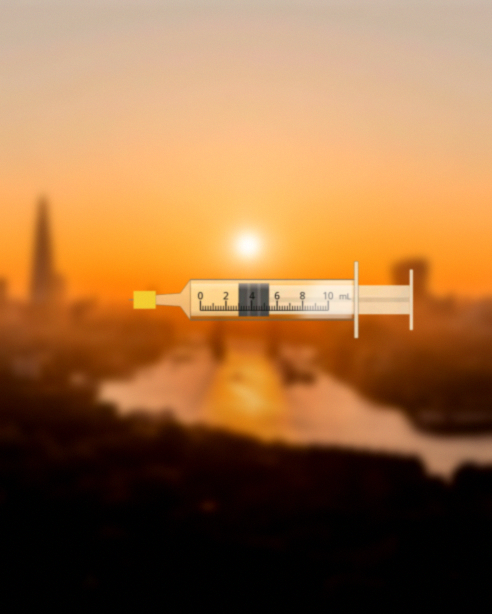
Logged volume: 3 mL
